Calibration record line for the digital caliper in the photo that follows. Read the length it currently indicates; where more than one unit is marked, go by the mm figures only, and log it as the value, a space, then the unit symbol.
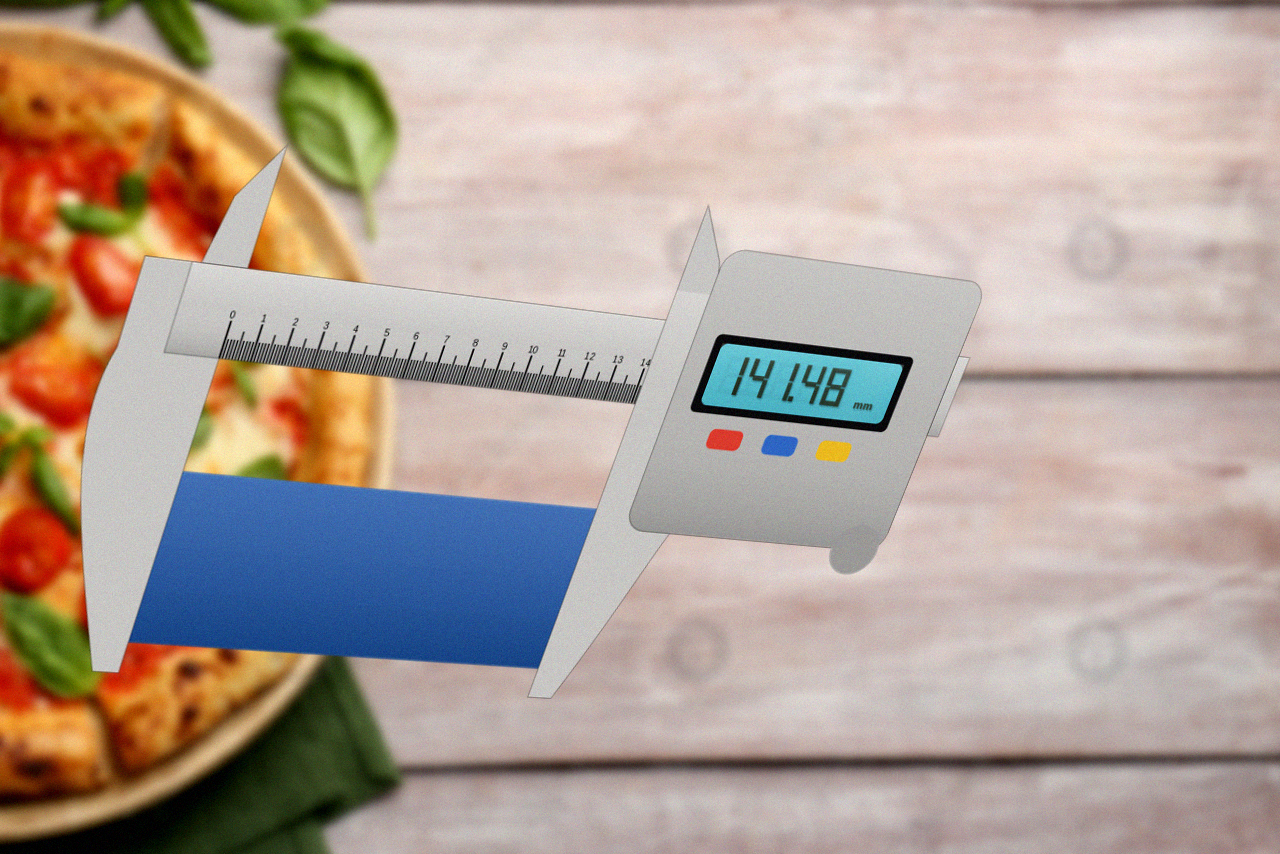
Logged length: 141.48 mm
